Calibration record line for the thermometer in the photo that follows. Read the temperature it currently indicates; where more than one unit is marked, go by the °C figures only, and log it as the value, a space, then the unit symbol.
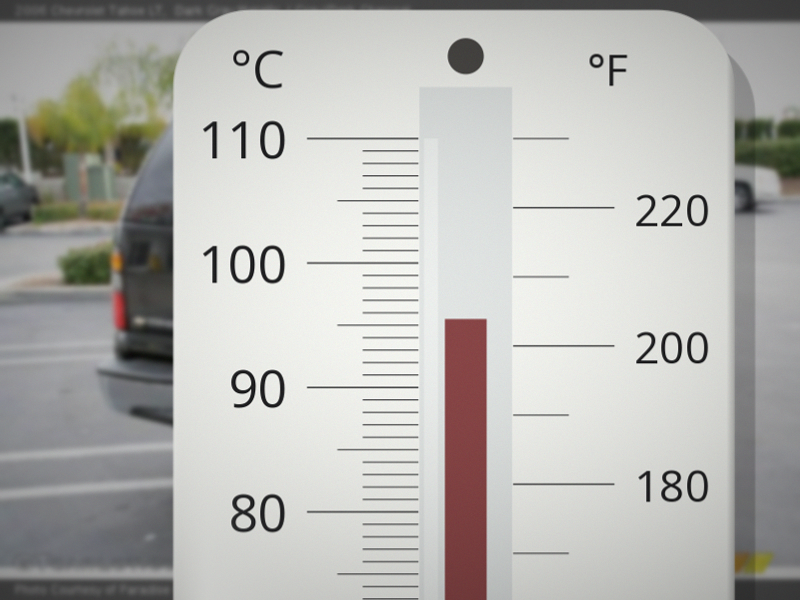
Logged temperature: 95.5 °C
